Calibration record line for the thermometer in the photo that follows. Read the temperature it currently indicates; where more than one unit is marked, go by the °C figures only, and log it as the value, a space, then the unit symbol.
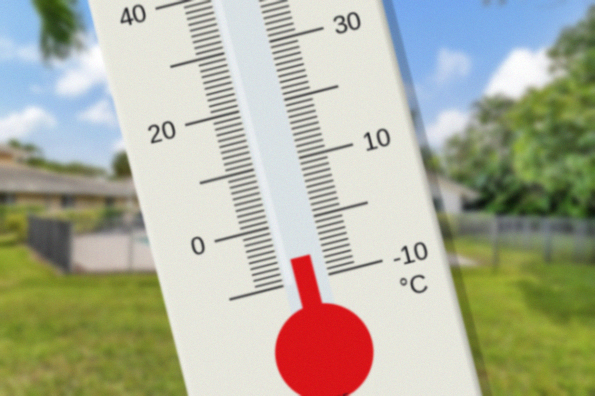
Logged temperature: -6 °C
